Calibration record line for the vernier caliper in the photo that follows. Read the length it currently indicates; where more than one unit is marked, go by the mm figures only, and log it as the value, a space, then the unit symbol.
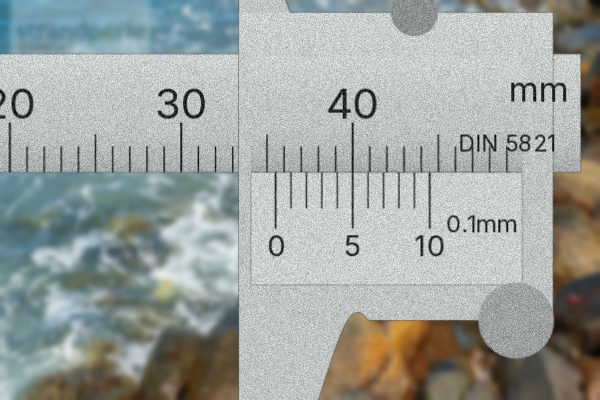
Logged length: 35.5 mm
